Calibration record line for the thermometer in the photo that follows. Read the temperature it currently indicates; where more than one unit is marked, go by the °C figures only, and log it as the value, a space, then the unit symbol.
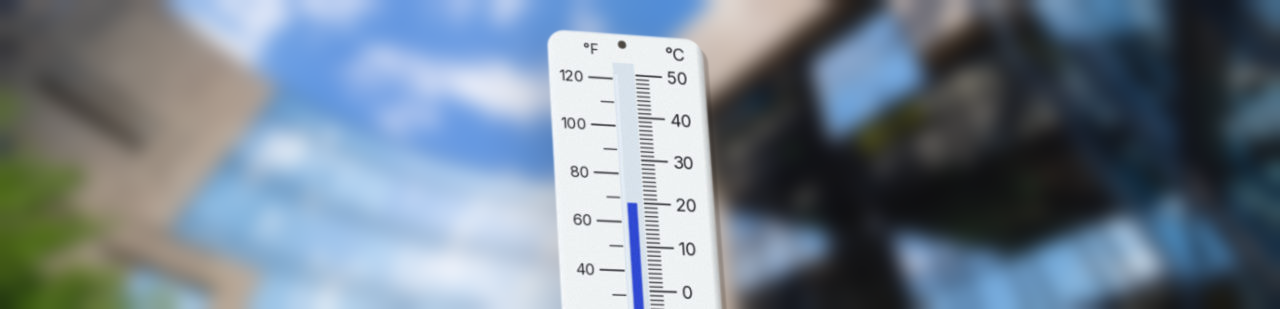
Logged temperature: 20 °C
